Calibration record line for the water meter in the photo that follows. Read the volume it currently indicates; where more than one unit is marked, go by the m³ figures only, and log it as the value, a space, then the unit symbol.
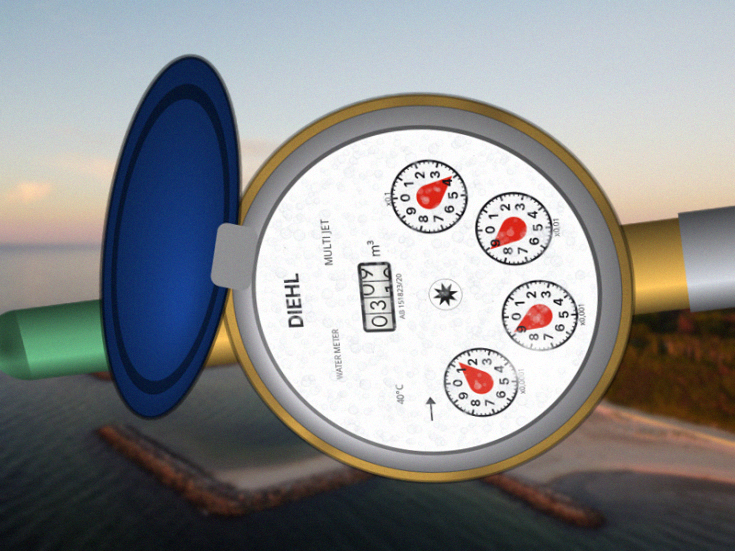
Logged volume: 309.3891 m³
